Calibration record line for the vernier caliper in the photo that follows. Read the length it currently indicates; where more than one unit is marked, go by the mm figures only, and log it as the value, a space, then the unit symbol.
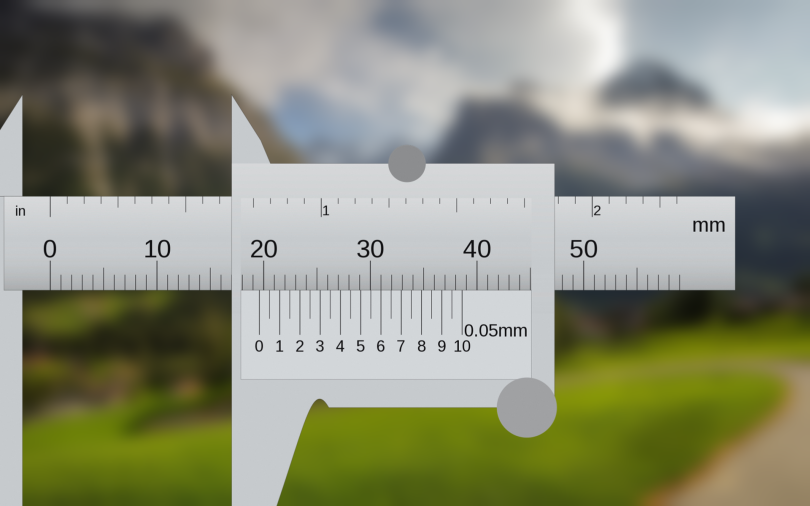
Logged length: 19.6 mm
